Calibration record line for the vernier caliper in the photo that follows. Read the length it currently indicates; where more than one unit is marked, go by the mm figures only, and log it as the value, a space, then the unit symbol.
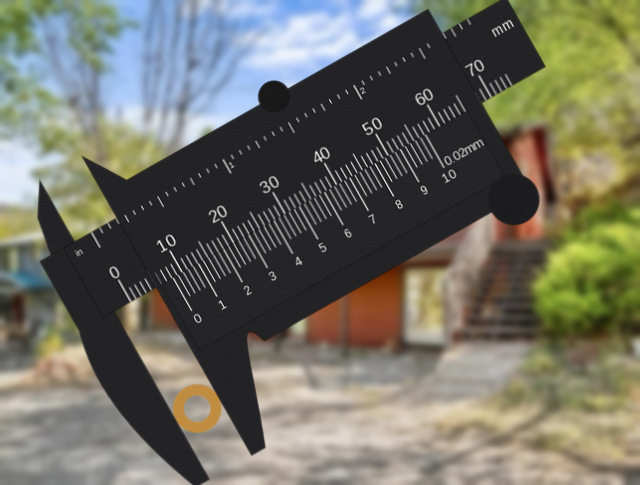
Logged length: 8.2 mm
